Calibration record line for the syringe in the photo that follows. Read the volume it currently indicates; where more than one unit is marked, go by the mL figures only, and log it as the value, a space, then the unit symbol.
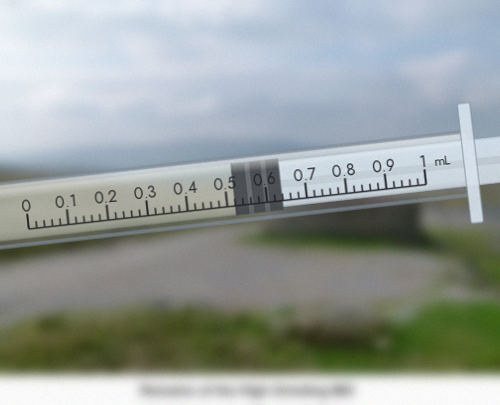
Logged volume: 0.52 mL
